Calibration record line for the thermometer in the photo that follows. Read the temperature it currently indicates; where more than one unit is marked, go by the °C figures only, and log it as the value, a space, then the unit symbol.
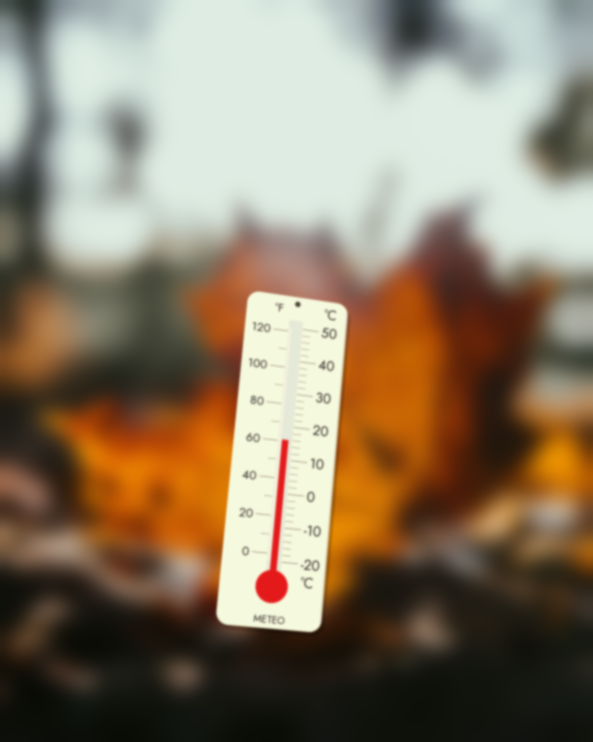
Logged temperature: 16 °C
